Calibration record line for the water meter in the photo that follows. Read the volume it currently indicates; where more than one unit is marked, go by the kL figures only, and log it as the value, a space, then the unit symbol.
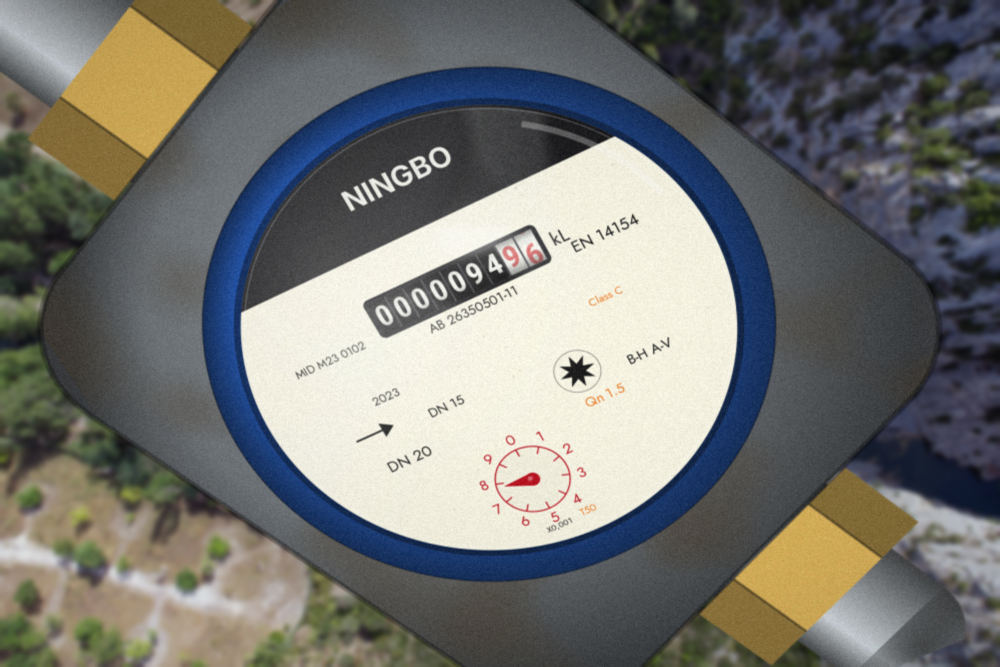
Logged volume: 94.957 kL
